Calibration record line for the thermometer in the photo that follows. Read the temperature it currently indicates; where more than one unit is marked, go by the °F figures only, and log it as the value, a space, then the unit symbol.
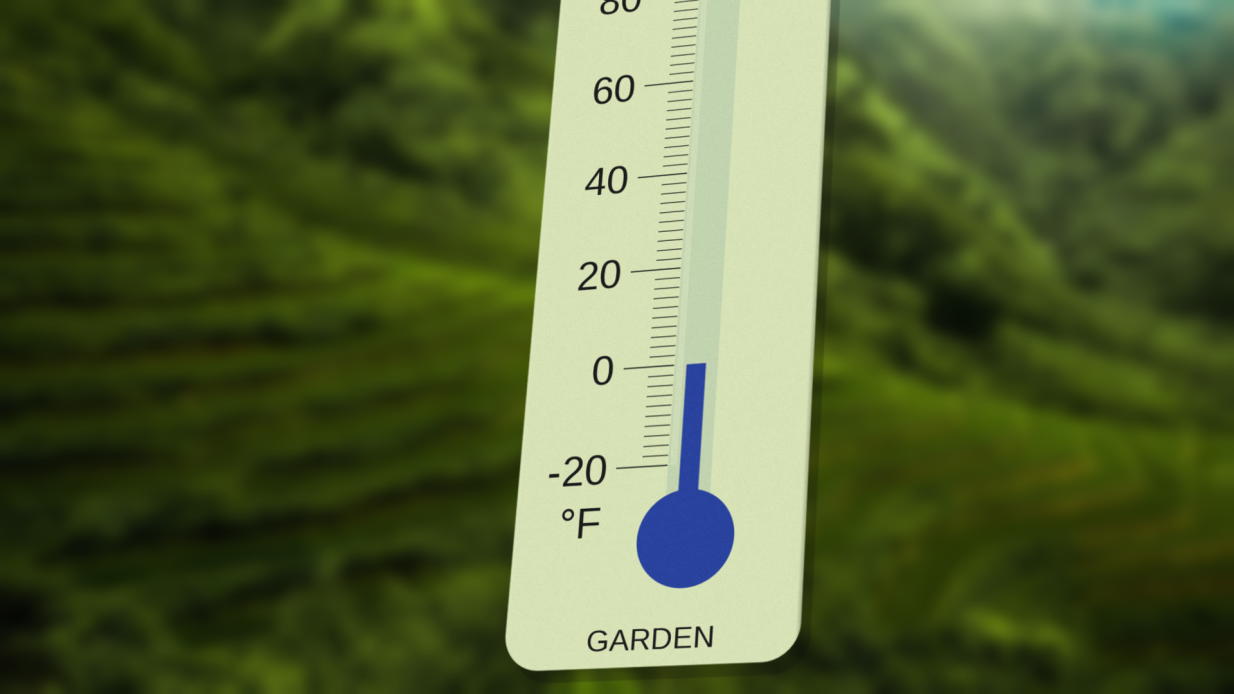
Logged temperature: 0 °F
